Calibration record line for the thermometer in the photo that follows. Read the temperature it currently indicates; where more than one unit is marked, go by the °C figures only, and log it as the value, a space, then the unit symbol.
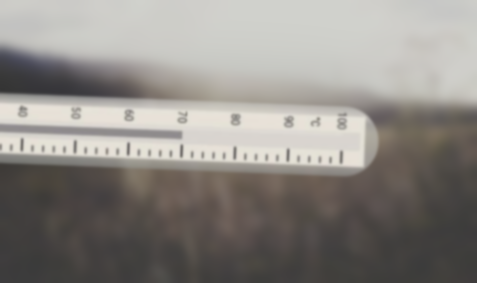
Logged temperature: 70 °C
